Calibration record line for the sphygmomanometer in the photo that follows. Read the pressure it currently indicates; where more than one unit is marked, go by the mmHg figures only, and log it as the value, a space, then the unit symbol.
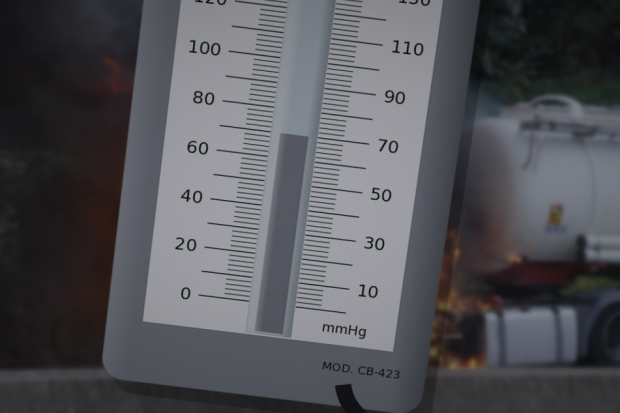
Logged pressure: 70 mmHg
